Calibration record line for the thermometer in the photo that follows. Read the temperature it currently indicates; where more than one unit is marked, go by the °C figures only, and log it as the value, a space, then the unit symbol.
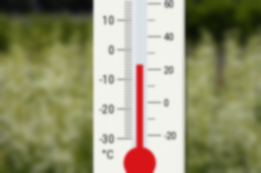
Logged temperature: -5 °C
